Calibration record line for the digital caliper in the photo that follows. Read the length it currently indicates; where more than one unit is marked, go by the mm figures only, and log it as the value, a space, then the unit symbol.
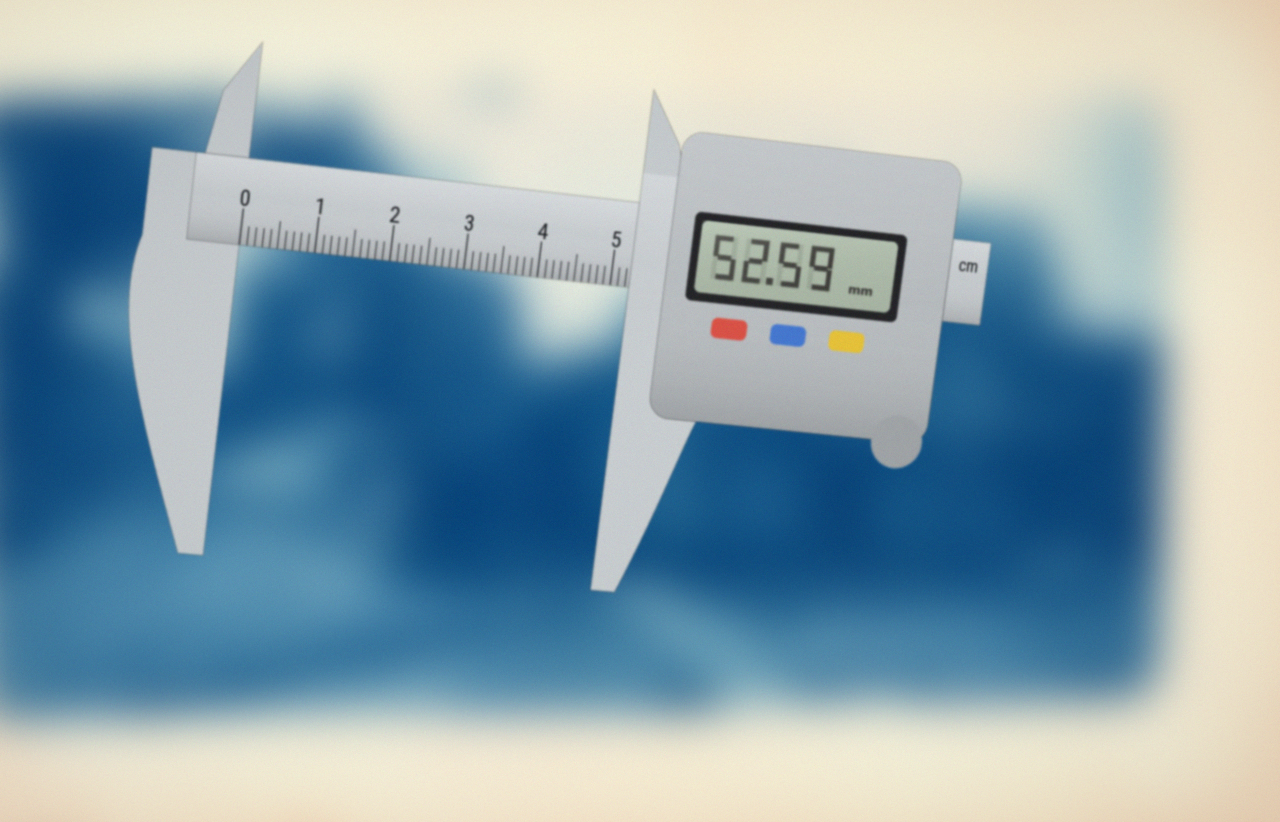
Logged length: 52.59 mm
